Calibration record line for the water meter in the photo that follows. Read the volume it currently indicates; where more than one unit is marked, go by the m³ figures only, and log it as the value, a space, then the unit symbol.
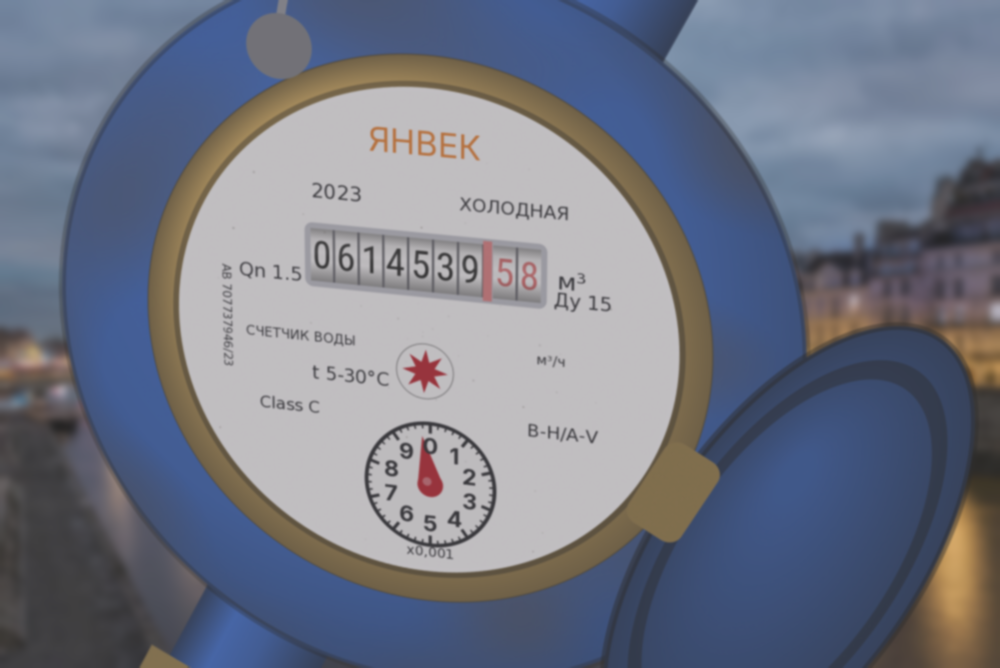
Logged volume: 614539.579 m³
